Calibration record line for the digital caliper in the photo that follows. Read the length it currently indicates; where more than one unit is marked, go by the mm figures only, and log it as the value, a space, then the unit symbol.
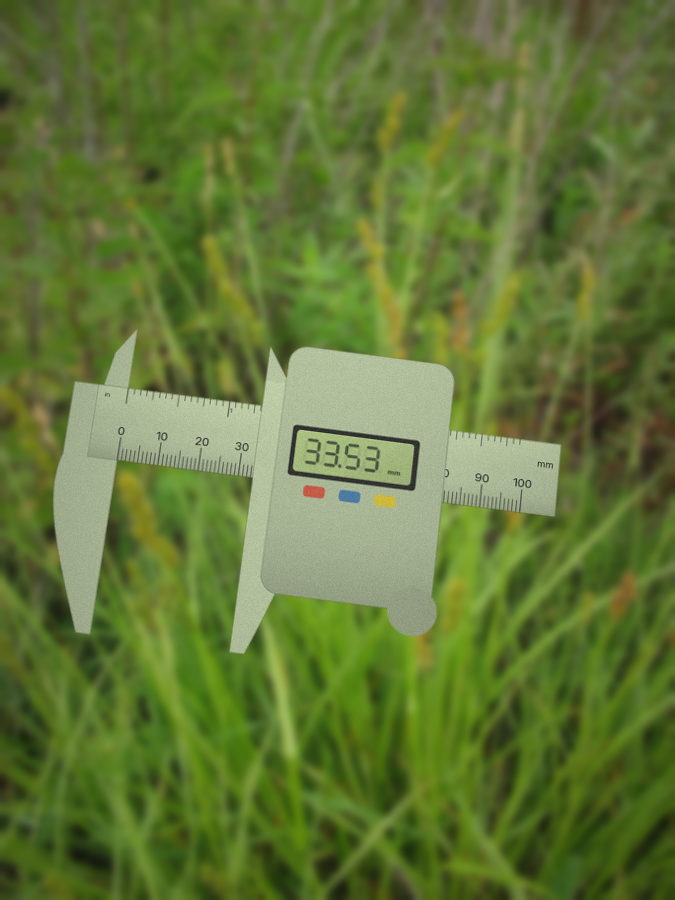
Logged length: 33.53 mm
